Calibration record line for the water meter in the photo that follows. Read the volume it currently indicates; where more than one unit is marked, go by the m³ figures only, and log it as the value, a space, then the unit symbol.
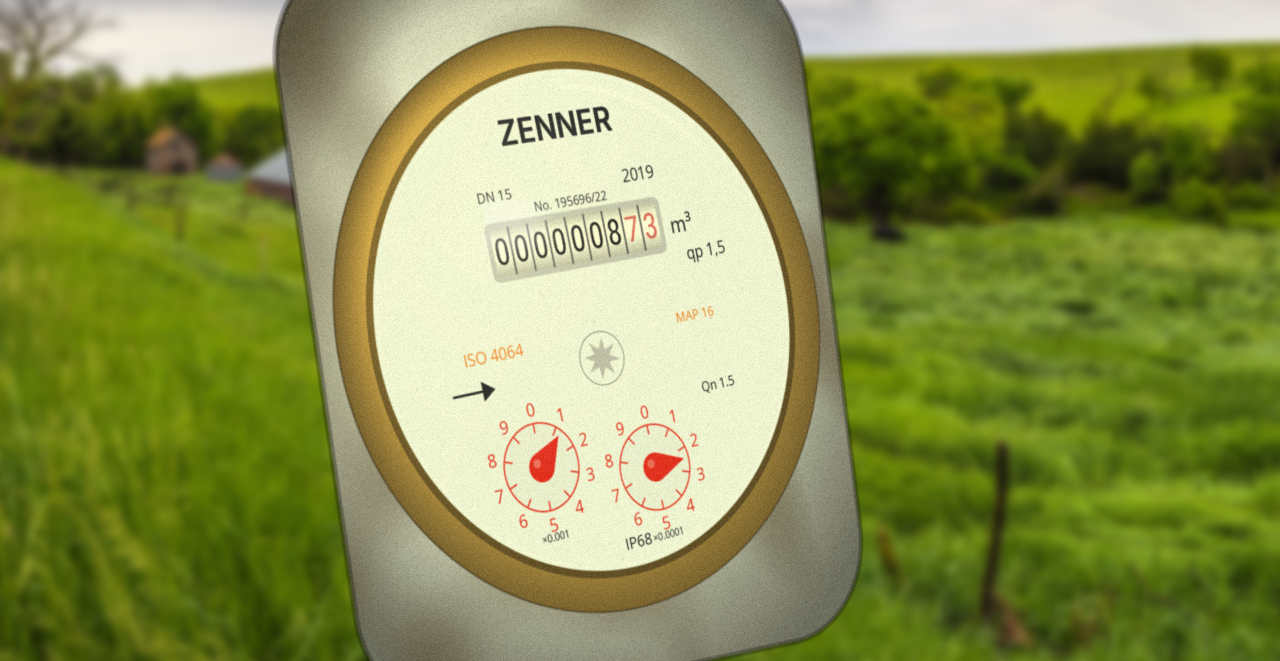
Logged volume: 8.7312 m³
